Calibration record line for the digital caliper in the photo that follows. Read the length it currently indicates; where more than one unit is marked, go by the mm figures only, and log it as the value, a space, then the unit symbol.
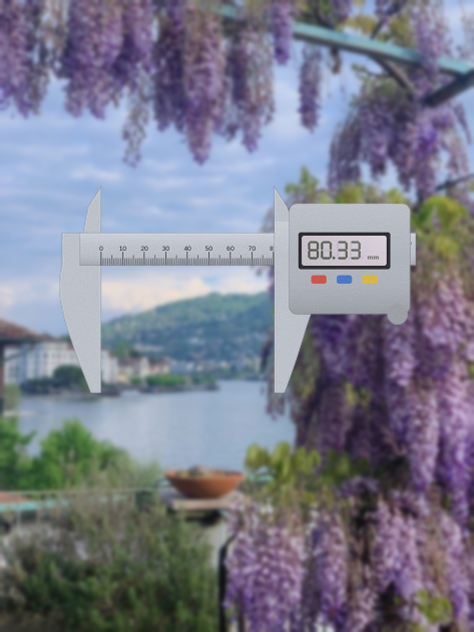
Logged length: 80.33 mm
